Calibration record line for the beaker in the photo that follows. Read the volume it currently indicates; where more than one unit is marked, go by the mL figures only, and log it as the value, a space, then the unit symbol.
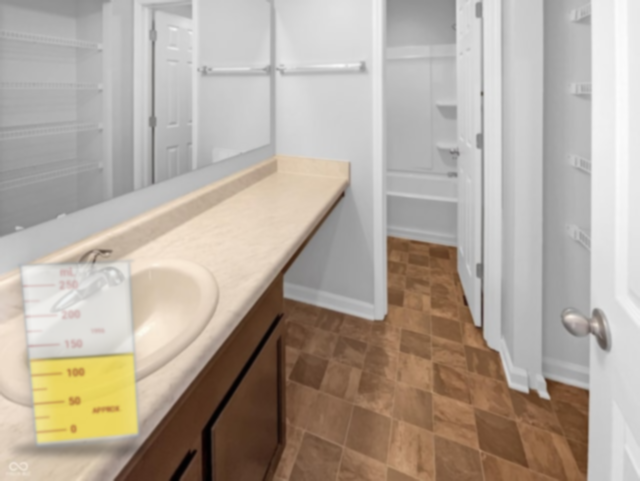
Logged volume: 125 mL
